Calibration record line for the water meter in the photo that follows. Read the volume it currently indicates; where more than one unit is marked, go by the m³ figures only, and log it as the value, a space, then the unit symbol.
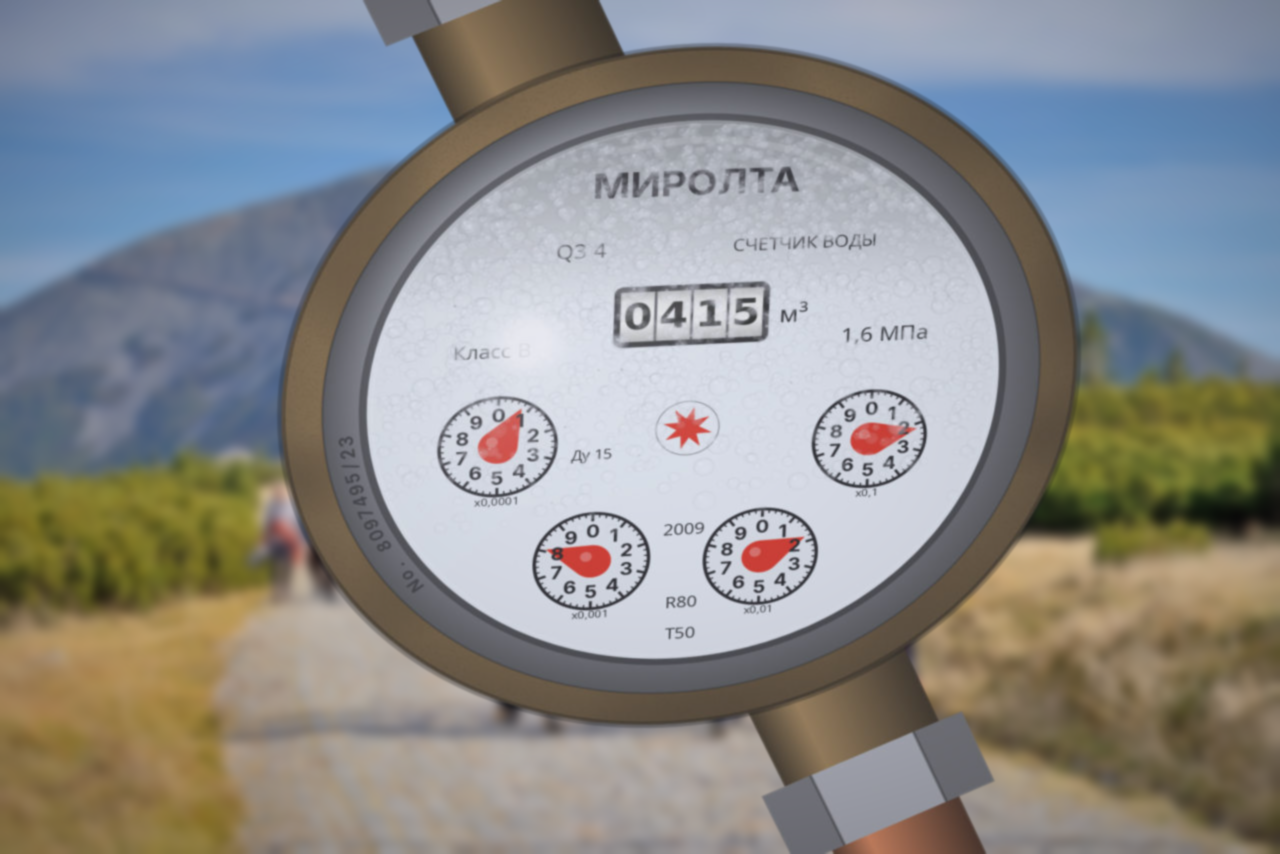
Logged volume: 415.2180 m³
